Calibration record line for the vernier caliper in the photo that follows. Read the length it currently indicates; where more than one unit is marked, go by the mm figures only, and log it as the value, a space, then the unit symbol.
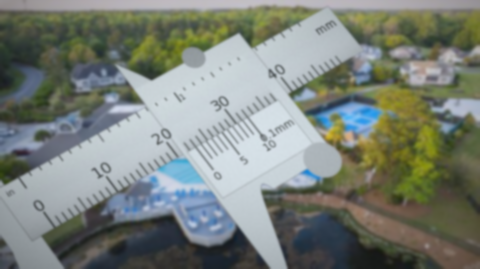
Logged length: 23.0 mm
